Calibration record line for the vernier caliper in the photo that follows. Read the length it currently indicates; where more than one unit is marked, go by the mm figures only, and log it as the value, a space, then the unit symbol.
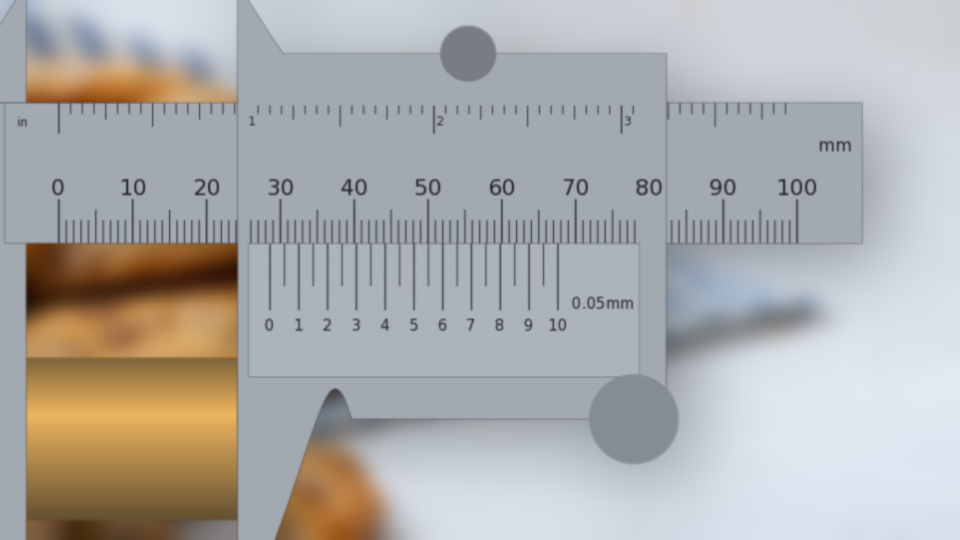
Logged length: 28.6 mm
